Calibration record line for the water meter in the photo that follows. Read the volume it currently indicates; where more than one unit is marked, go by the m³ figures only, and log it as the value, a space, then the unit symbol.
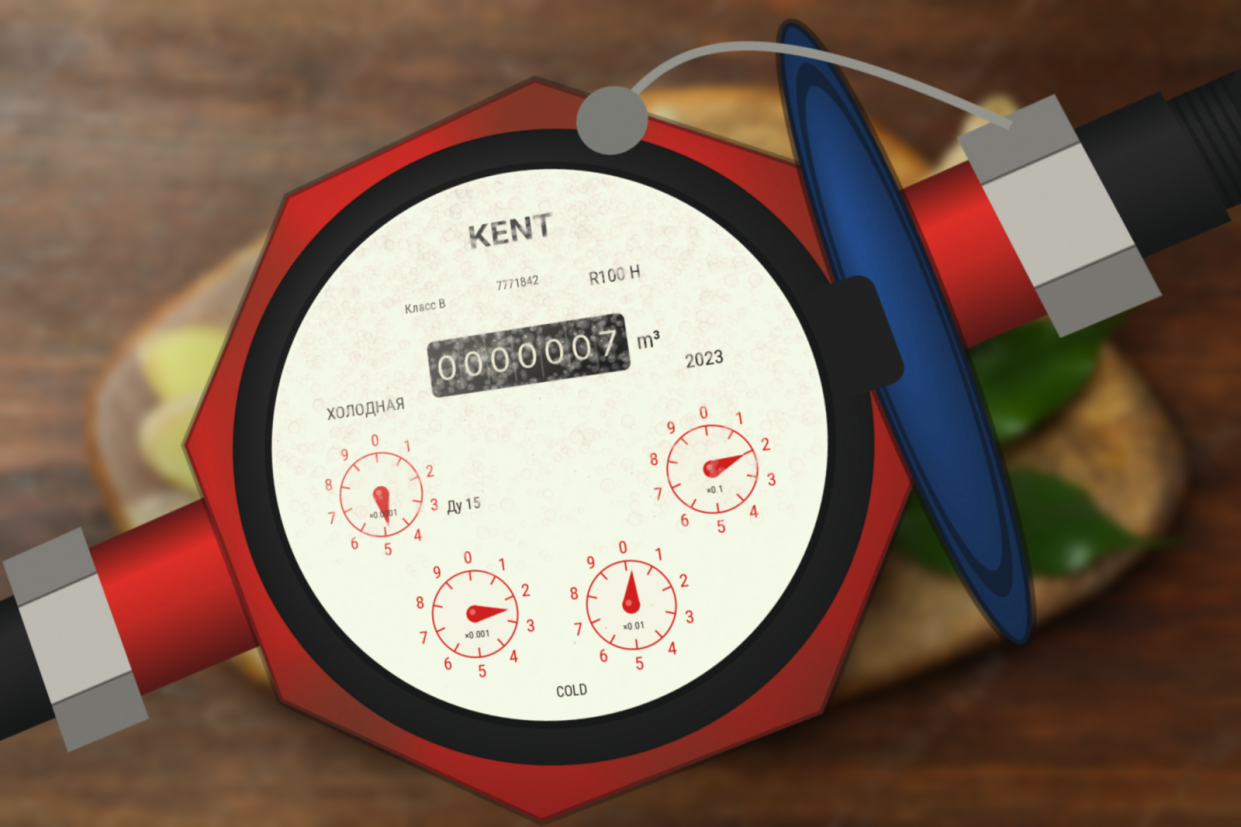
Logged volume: 7.2024 m³
